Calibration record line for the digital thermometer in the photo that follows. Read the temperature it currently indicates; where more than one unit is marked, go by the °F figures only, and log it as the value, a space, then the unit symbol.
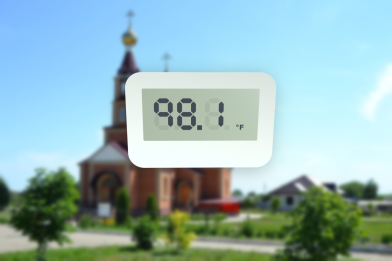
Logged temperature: 98.1 °F
